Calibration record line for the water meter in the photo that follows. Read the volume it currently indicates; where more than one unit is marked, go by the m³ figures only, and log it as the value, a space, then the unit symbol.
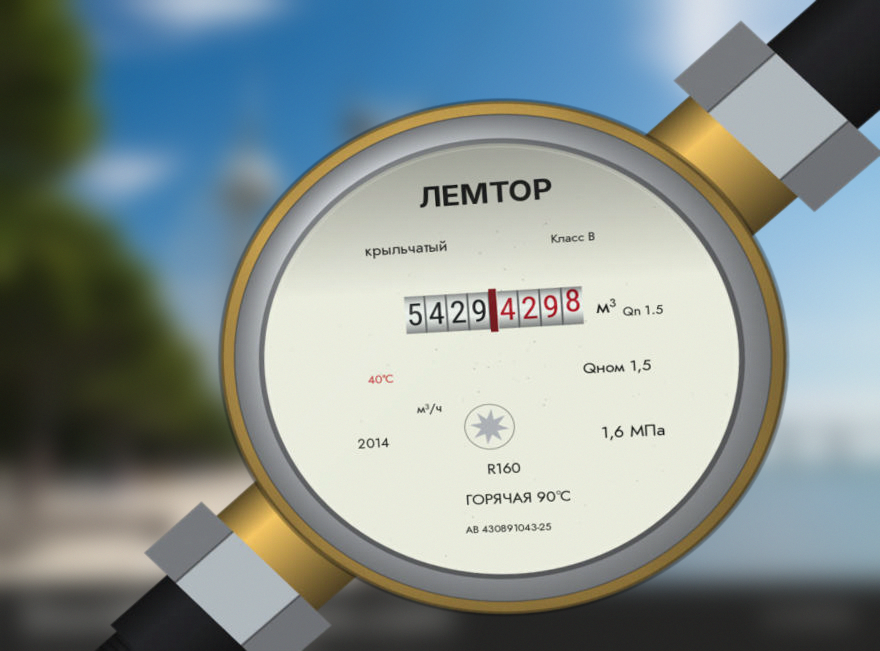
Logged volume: 5429.4298 m³
